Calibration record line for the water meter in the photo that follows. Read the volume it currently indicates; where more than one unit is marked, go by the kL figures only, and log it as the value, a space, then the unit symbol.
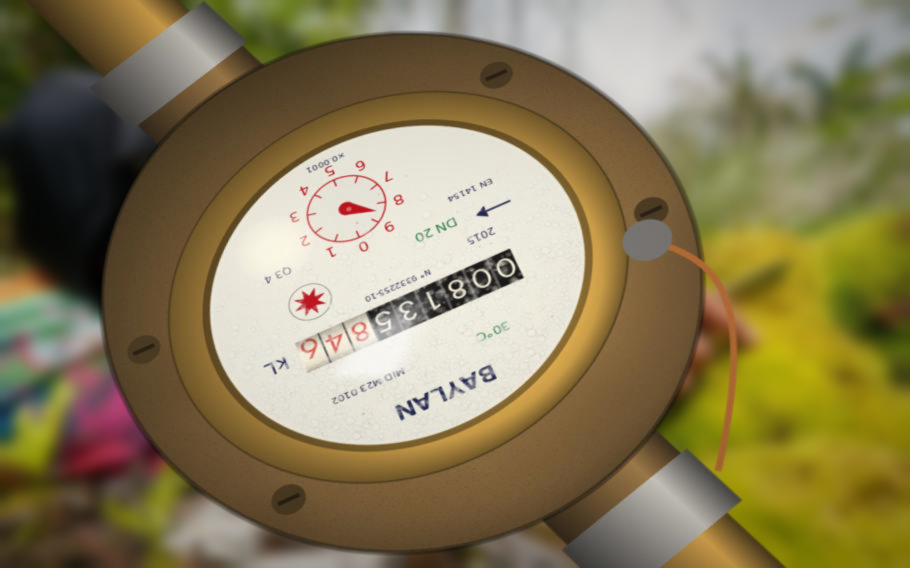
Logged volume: 8135.8458 kL
